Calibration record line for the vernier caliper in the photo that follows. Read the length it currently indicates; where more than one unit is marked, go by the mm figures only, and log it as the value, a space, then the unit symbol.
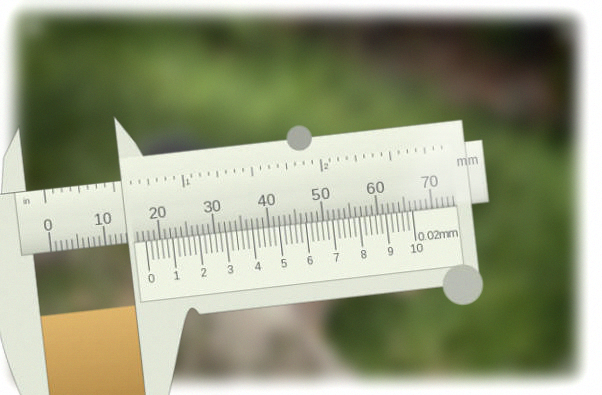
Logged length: 17.4 mm
